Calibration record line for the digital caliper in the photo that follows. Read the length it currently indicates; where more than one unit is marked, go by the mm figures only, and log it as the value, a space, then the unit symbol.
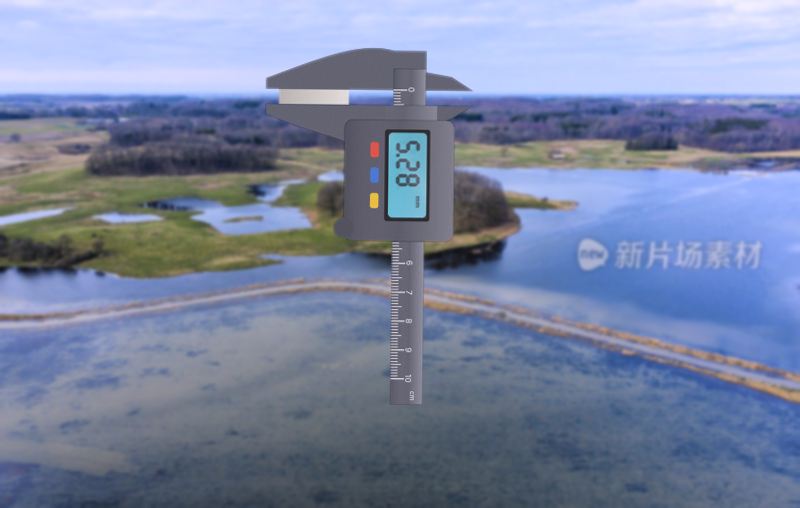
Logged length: 5.28 mm
